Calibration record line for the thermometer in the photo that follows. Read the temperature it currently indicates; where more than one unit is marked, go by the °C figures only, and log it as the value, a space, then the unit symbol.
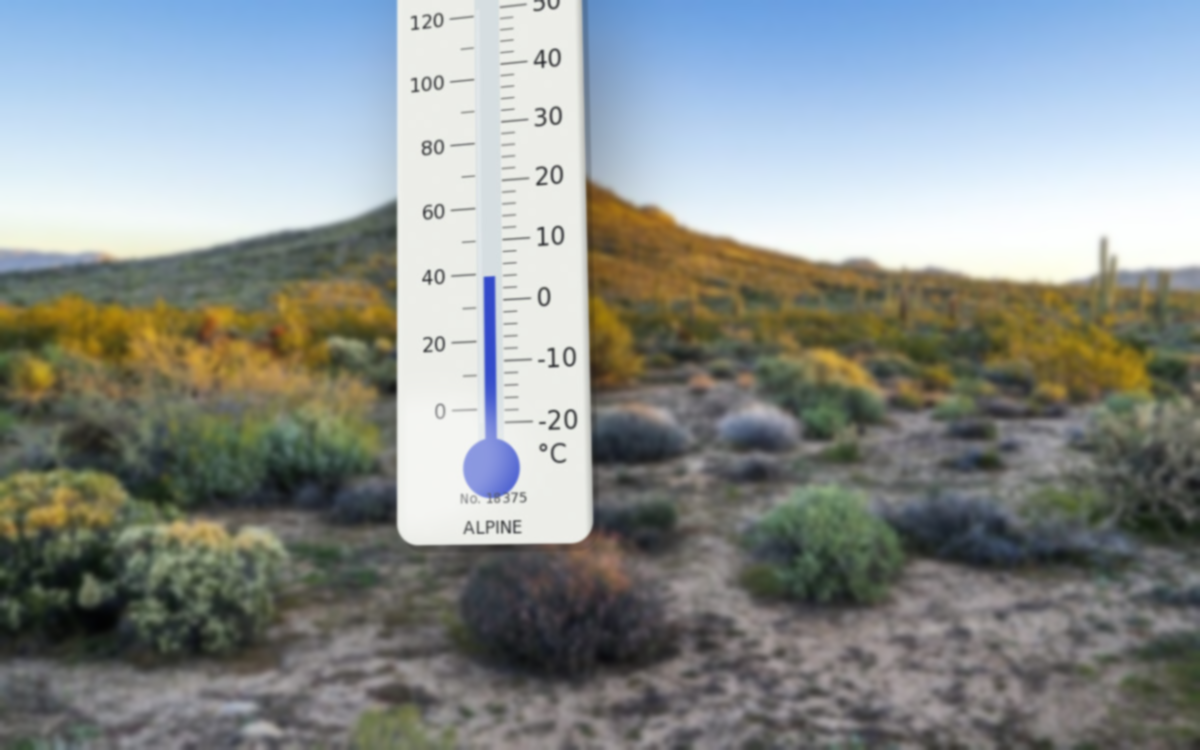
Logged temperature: 4 °C
